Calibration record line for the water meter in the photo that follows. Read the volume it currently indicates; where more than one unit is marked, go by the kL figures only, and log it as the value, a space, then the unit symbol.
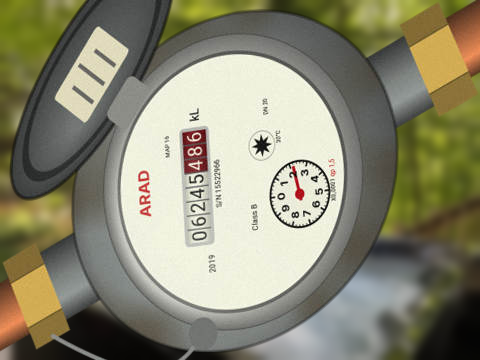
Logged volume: 6245.4862 kL
